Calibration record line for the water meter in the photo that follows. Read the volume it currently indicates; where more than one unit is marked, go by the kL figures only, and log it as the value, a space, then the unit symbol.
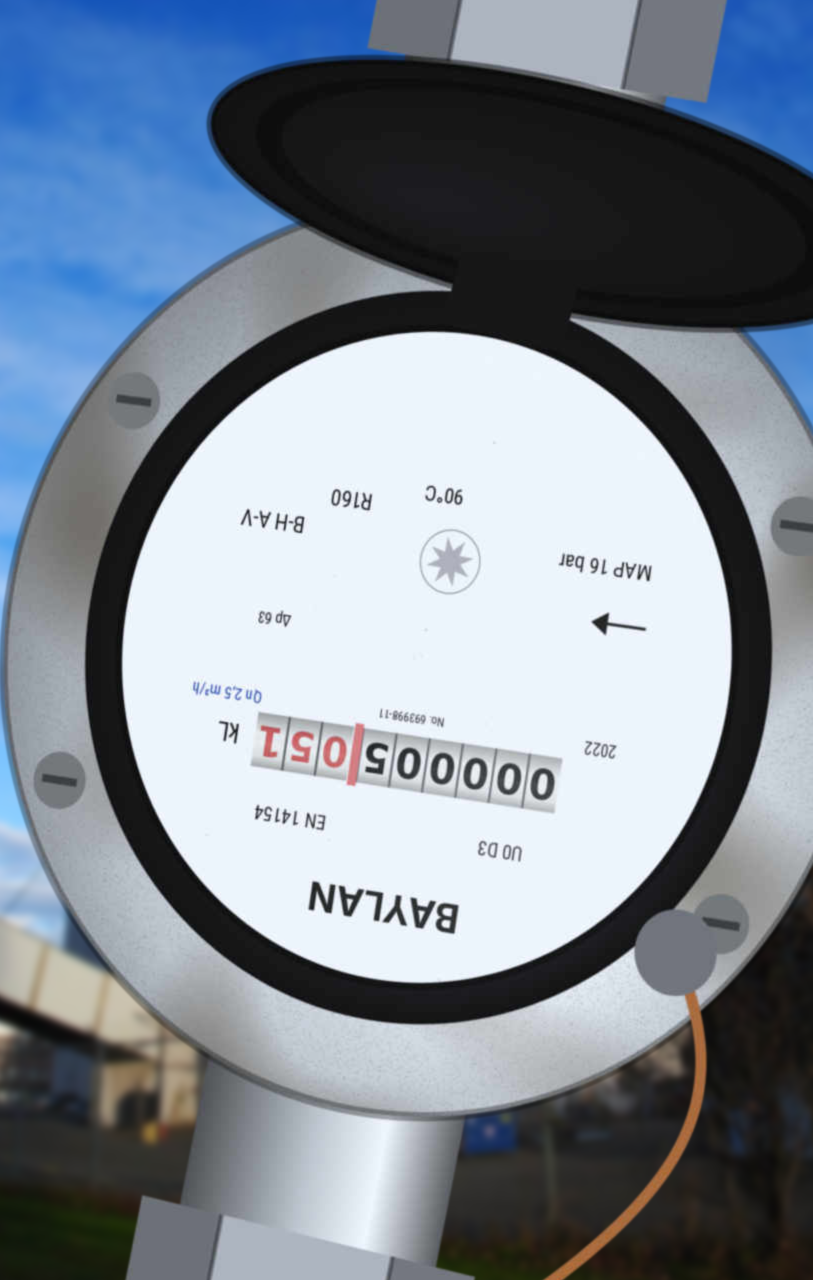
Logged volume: 5.051 kL
